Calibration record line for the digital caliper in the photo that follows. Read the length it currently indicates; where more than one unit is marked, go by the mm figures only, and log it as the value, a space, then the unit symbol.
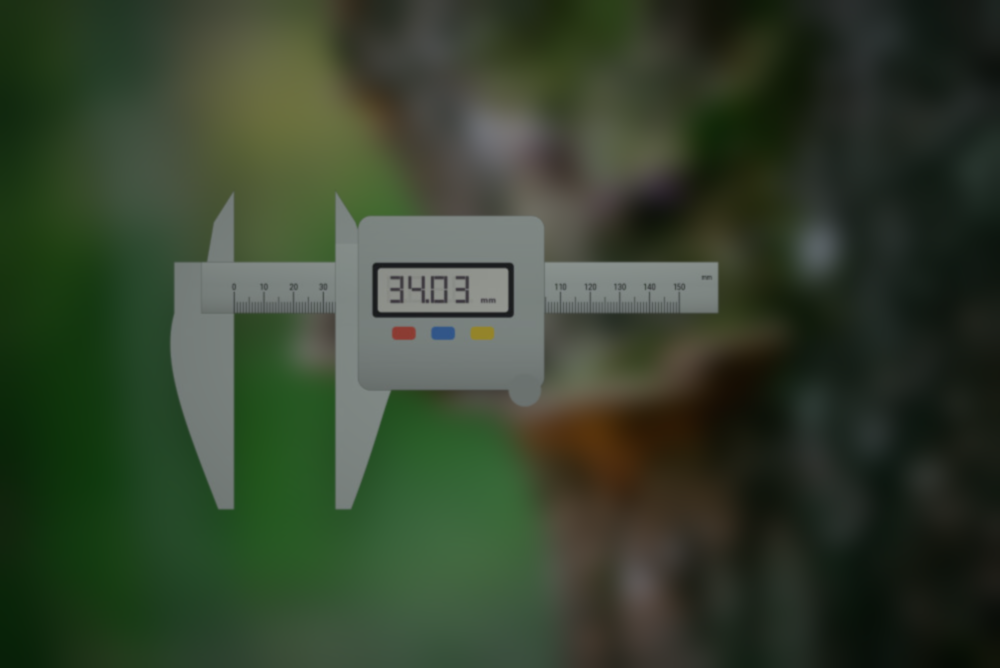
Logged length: 34.03 mm
